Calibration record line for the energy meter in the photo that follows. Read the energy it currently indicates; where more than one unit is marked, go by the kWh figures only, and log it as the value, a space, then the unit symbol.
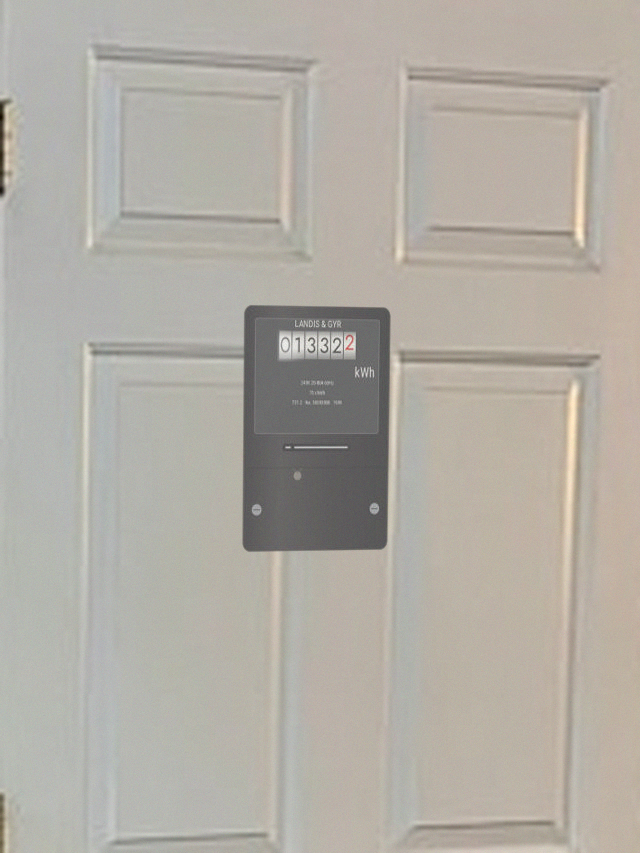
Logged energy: 1332.2 kWh
